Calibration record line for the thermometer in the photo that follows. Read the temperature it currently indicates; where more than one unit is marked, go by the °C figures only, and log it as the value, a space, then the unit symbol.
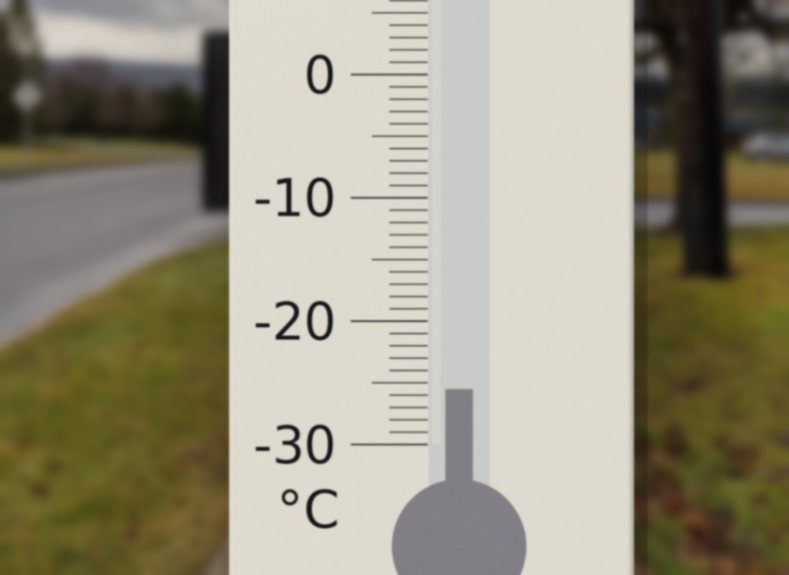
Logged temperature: -25.5 °C
